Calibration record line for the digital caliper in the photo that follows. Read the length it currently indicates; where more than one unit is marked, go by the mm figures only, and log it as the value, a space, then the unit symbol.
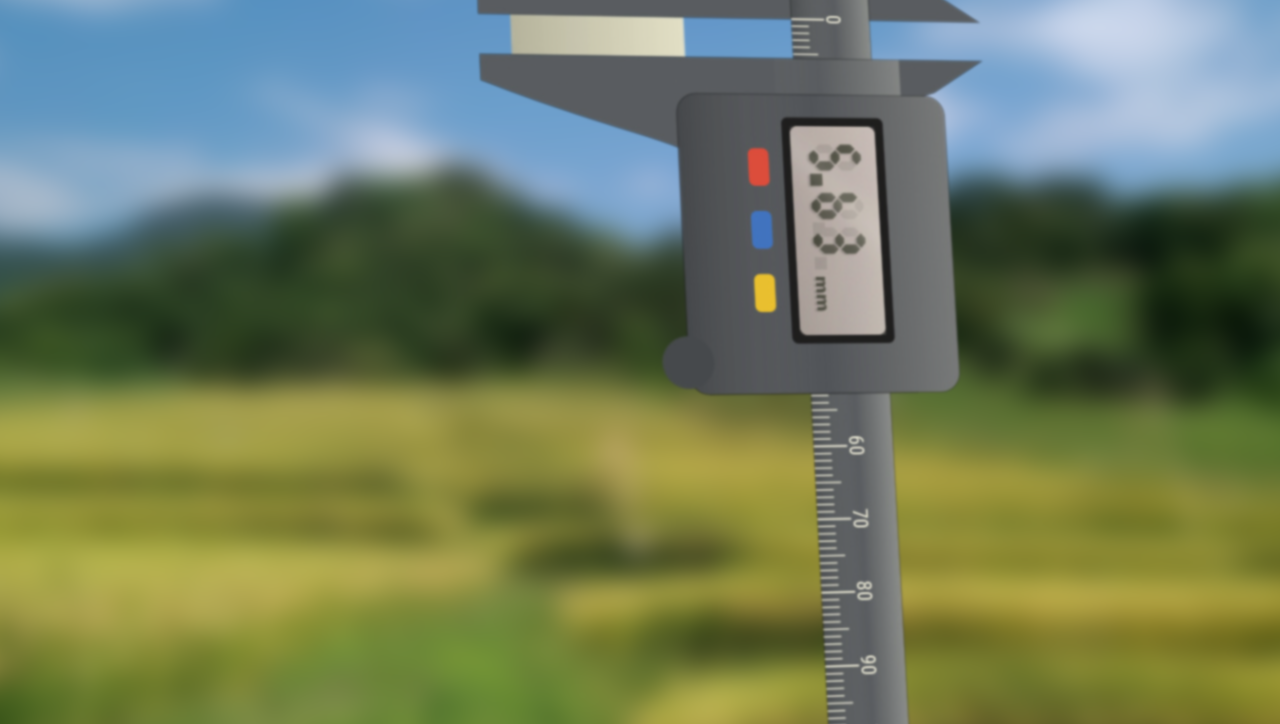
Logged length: 5.63 mm
